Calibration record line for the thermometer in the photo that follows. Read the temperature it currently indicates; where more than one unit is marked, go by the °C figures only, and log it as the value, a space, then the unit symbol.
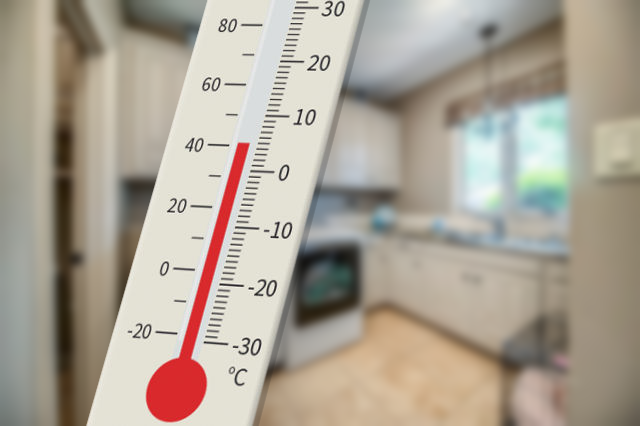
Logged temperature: 5 °C
